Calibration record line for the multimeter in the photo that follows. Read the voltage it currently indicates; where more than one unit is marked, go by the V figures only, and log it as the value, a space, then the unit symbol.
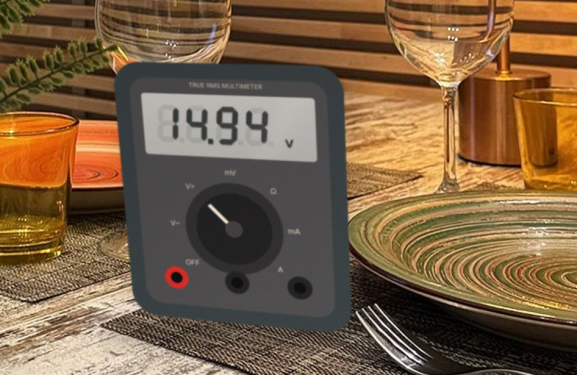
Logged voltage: 14.94 V
